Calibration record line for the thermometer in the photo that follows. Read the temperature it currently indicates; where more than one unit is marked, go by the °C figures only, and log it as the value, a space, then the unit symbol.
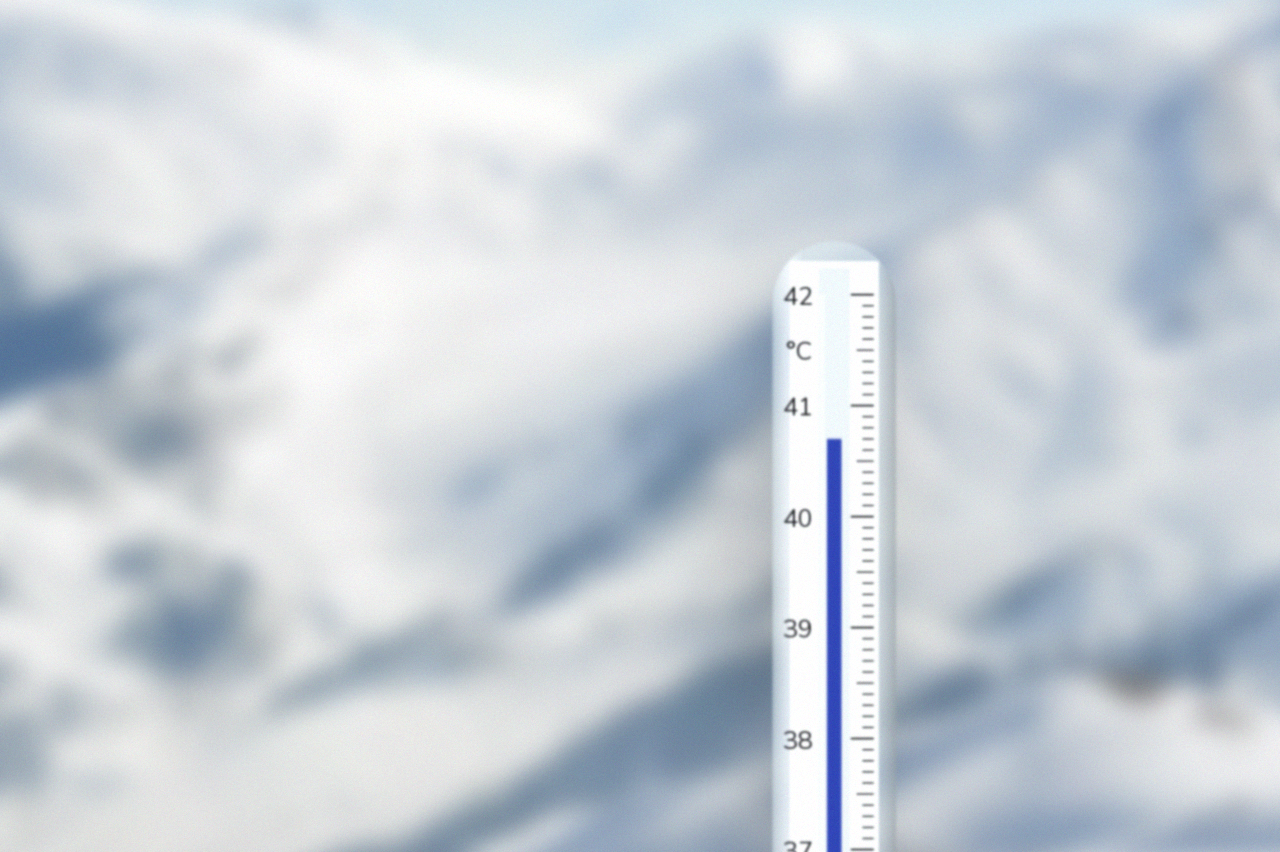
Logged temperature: 40.7 °C
